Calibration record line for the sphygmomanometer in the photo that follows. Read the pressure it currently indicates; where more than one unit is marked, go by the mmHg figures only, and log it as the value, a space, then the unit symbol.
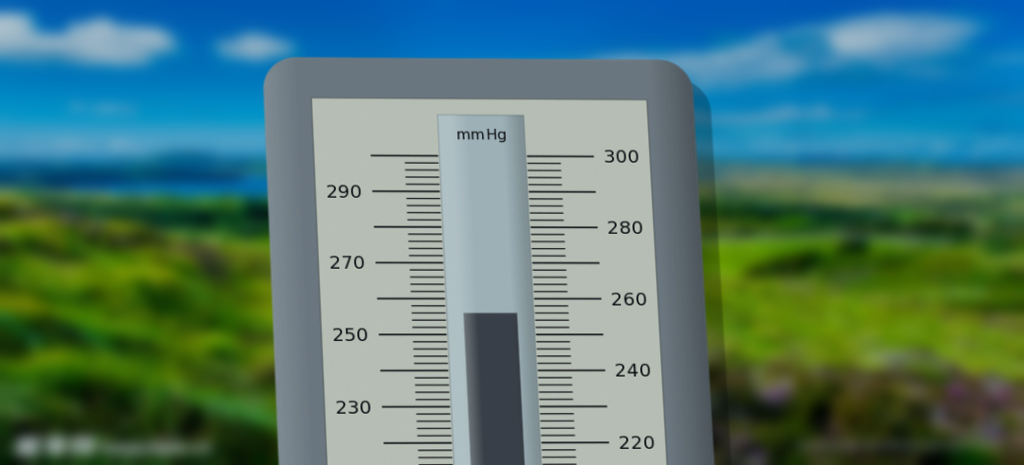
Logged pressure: 256 mmHg
